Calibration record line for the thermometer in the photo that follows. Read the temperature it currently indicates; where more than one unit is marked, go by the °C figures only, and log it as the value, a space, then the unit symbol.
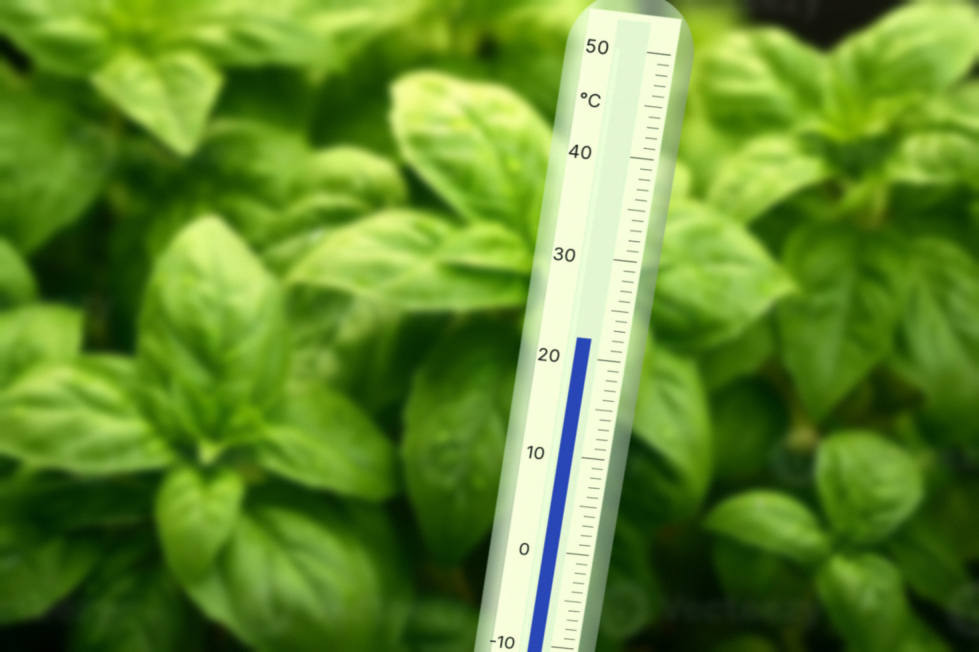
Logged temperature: 22 °C
